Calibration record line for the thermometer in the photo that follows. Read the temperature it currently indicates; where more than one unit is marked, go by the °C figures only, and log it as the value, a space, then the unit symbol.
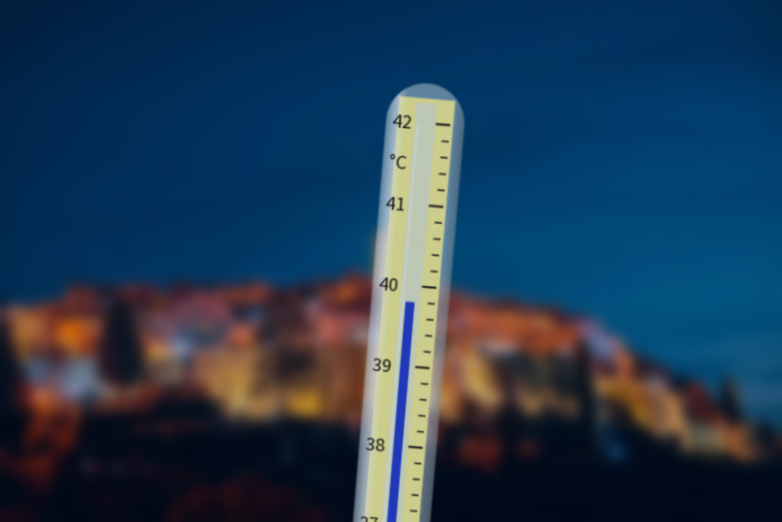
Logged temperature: 39.8 °C
